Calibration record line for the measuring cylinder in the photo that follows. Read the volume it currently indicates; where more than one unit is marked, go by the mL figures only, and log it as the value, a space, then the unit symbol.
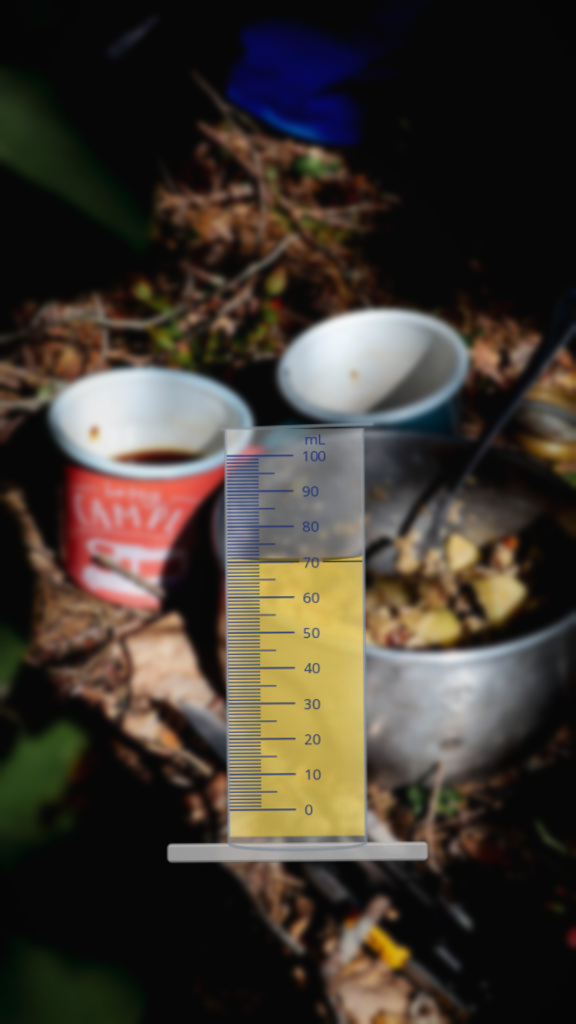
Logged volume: 70 mL
